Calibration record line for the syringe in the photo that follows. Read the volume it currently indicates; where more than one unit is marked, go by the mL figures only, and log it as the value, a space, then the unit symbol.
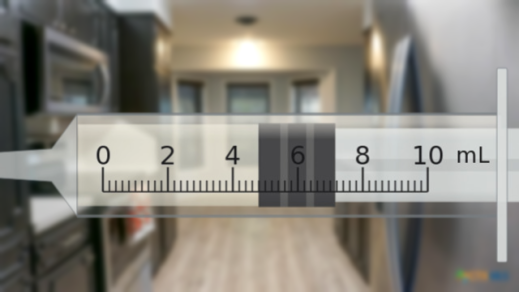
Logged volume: 4.8 mL
